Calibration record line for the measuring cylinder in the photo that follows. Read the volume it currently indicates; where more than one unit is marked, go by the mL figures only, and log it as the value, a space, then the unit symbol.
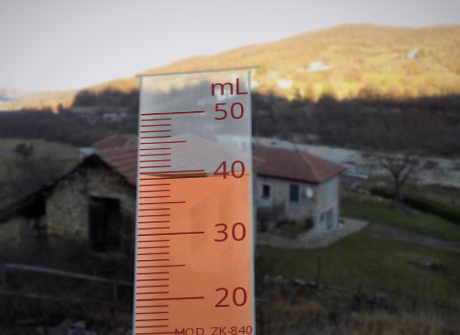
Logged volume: 39 mL
